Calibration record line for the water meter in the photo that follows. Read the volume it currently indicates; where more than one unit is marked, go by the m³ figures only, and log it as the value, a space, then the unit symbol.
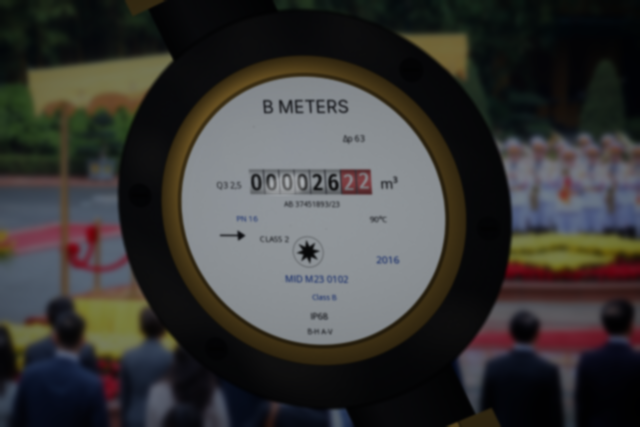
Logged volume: 26.22 m³
